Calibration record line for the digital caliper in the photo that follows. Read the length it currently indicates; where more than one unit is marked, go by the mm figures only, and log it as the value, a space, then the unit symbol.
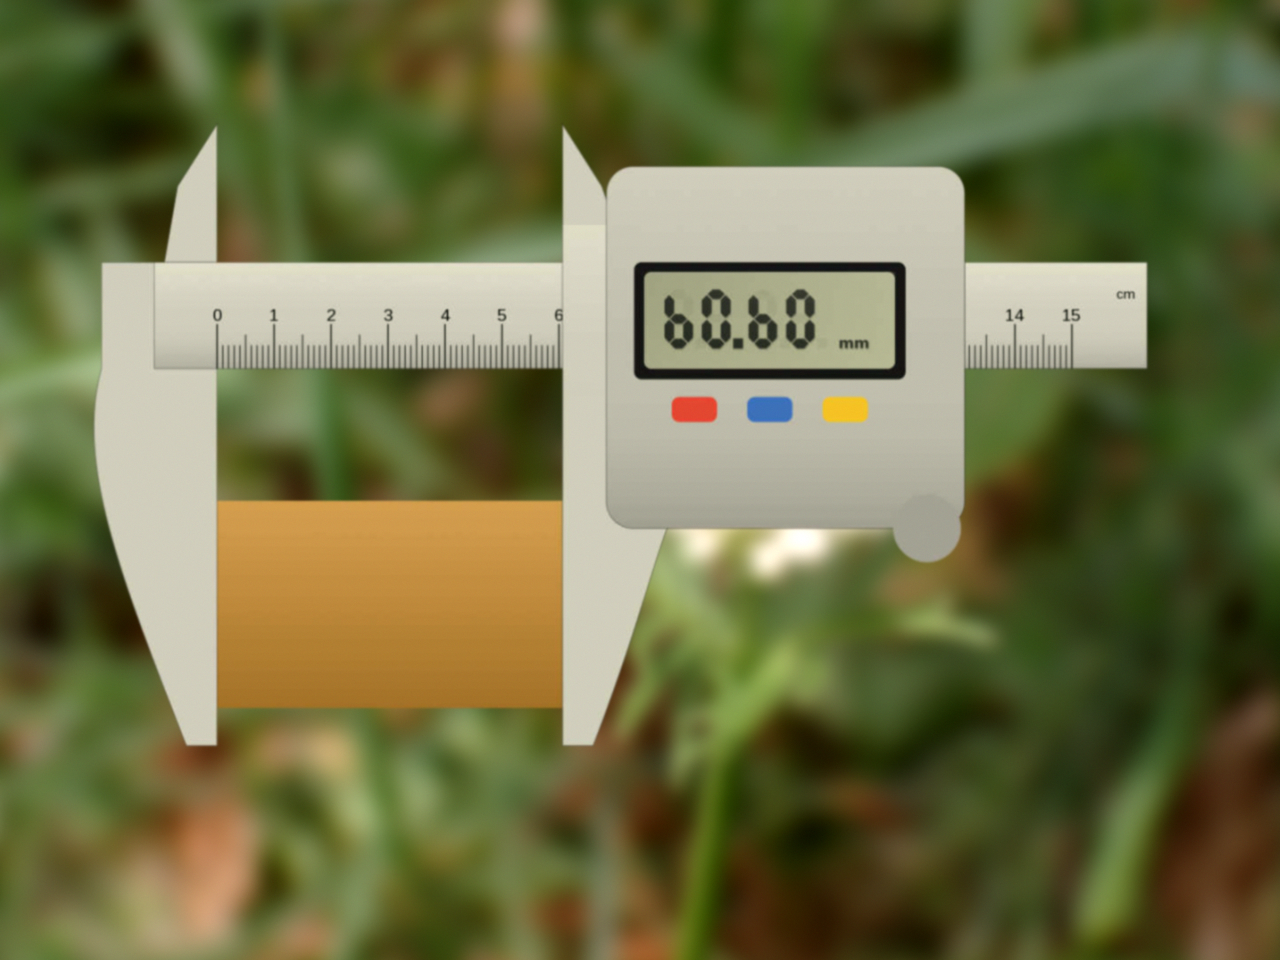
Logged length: 60.60 mm
